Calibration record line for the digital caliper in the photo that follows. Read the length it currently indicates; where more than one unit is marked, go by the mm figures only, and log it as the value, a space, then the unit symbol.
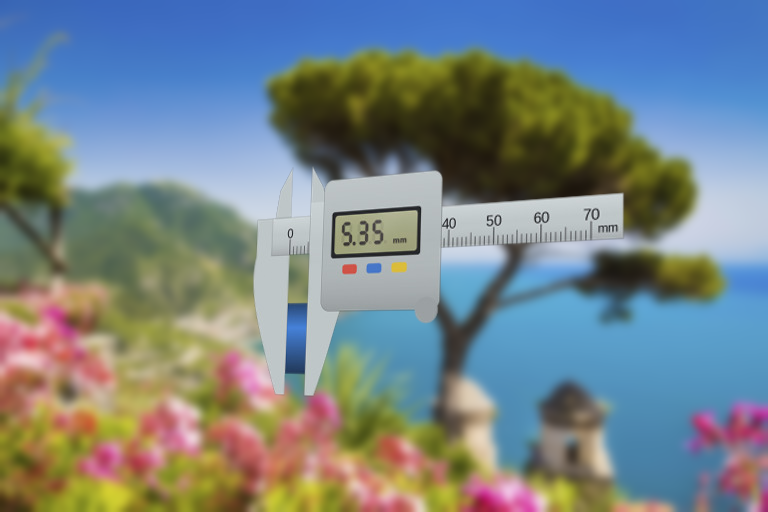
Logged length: 5.35 mm
